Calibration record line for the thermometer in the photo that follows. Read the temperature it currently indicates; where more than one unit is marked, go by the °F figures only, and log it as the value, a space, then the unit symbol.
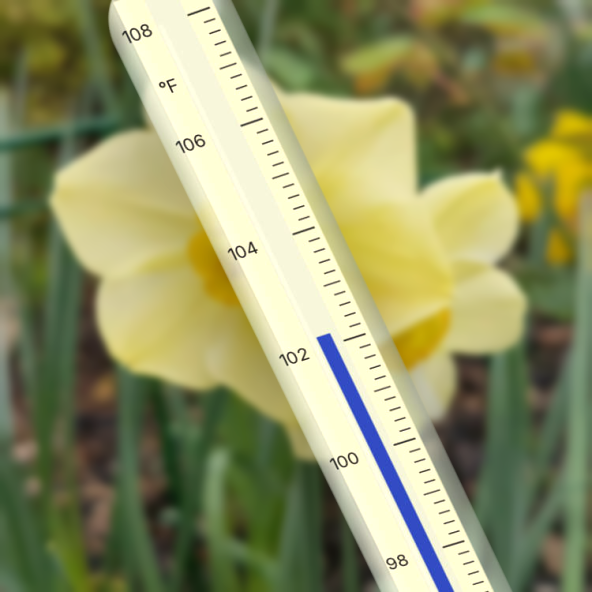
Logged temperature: 102.2 °F
